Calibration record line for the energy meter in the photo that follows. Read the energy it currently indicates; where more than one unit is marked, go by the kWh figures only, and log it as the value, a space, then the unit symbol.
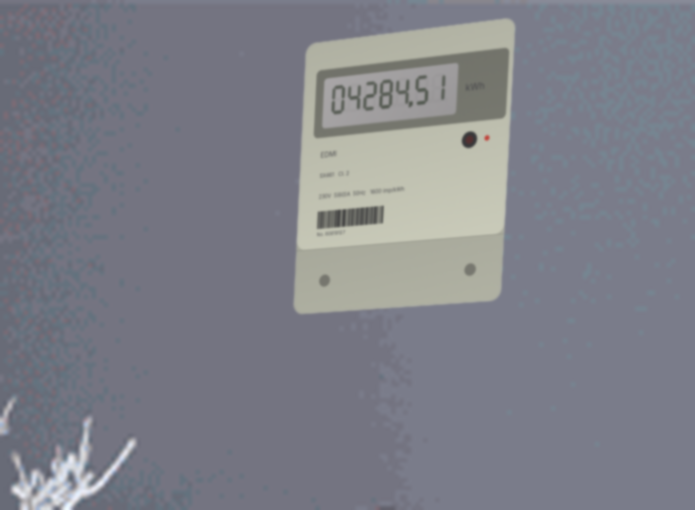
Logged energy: 4284.51 kWh
